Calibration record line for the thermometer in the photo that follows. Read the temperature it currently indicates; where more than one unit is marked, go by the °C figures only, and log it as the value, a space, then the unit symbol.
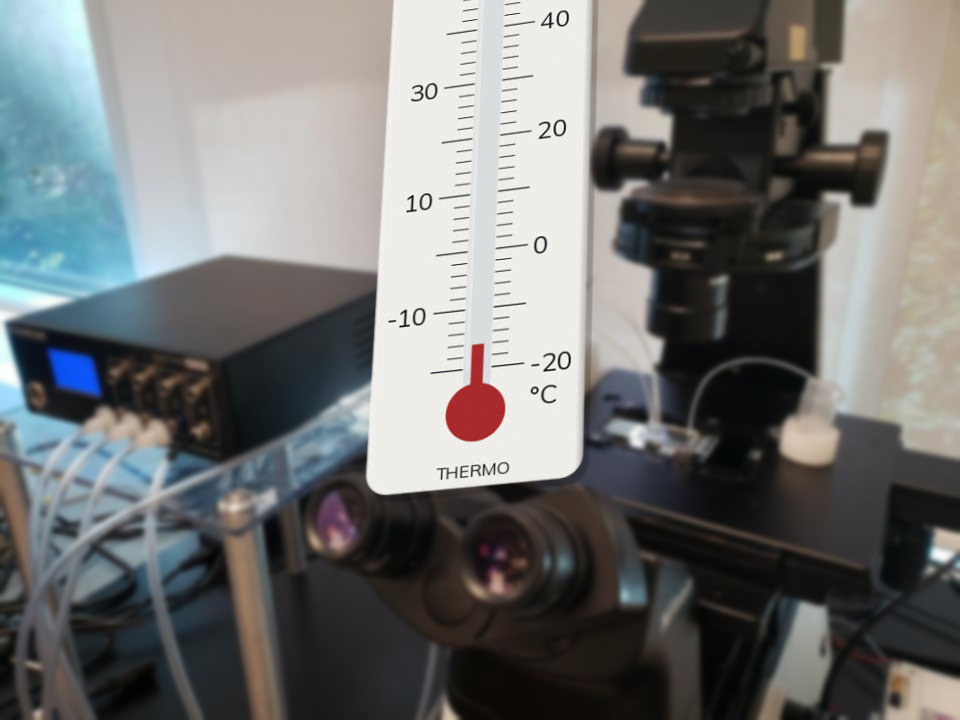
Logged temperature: -16 °C
